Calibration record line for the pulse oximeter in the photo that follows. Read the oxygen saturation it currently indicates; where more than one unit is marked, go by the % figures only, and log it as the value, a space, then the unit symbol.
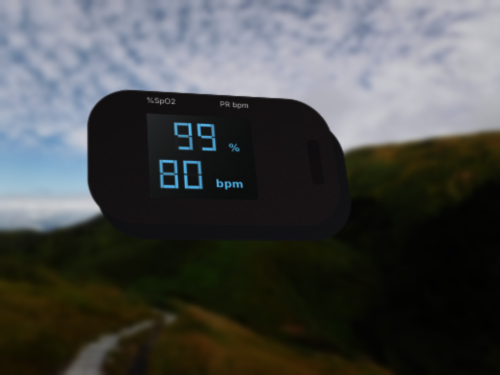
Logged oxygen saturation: 99 %
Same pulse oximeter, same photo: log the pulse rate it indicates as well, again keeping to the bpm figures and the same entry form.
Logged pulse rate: 80 bpm
